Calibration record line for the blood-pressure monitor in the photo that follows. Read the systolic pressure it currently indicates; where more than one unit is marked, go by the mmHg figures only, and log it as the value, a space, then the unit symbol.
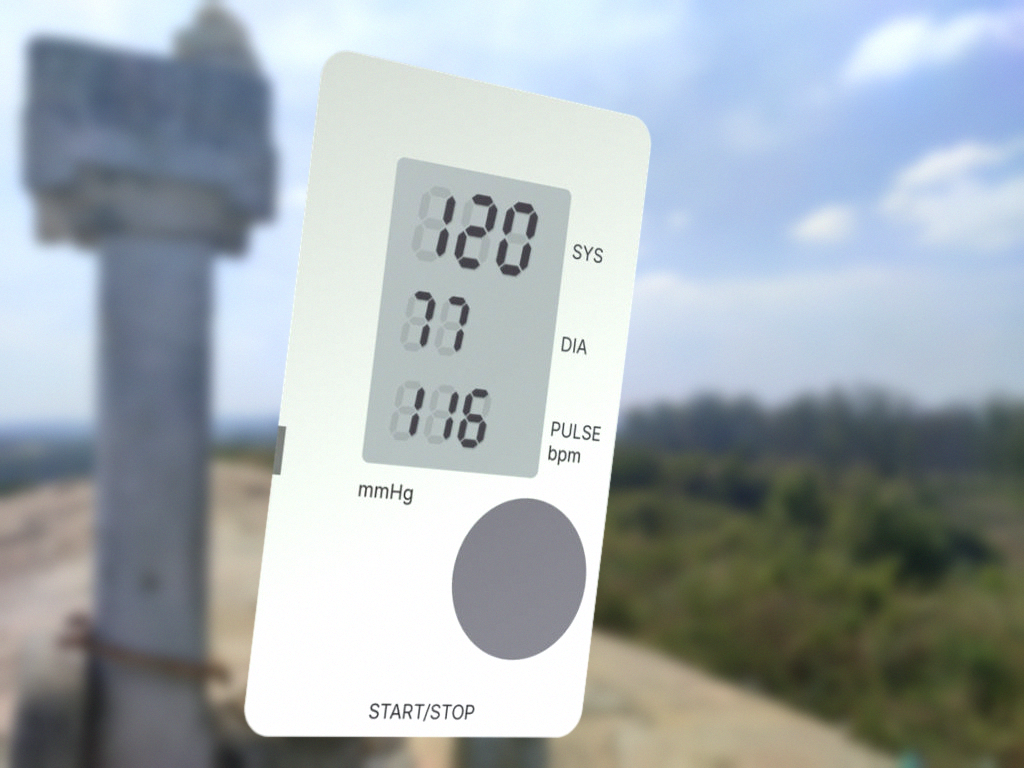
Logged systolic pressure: 120 mmHg
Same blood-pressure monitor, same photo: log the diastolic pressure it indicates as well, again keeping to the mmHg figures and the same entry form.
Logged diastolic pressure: 77 mmHg
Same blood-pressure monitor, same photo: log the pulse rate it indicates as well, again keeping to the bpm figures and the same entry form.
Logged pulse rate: 116 bpm
